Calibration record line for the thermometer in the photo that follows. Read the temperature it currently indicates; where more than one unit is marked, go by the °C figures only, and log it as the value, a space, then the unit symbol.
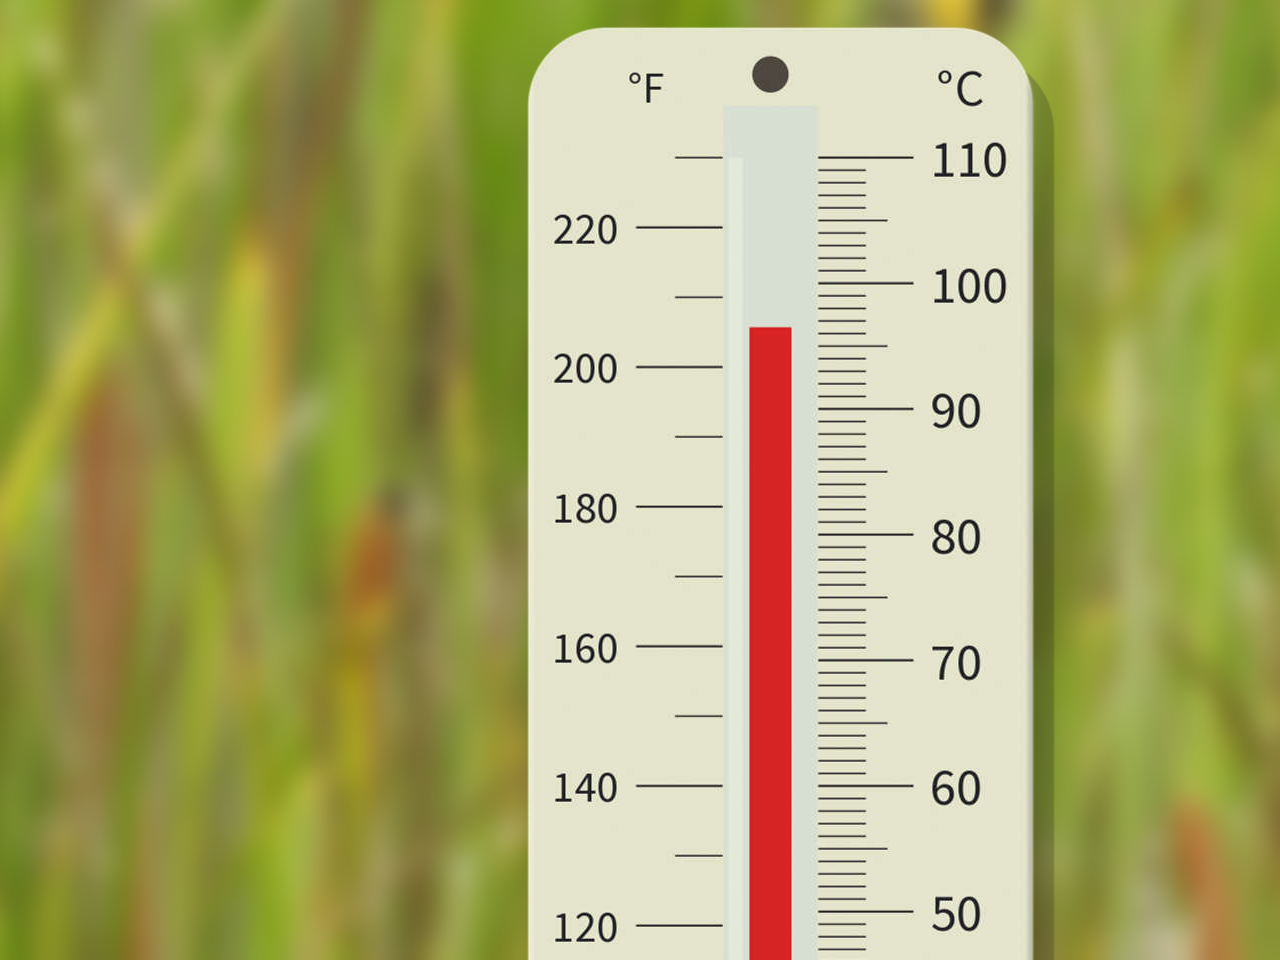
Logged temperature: 96.5 °C
